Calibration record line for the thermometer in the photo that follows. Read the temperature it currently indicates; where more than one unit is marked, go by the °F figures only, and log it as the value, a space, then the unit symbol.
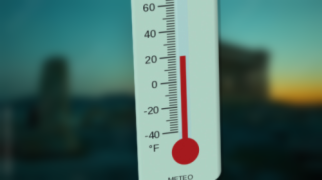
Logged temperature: 20 °F
